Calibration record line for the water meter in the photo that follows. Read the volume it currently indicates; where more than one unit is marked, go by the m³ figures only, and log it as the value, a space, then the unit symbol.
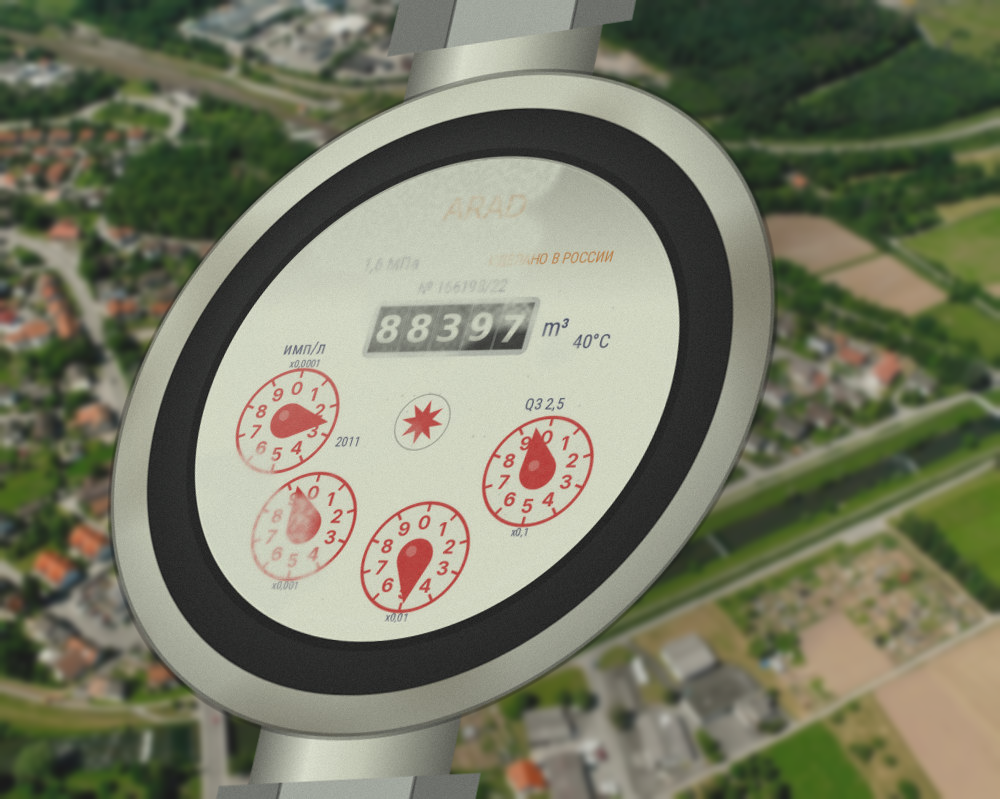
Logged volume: 88396.9492 m³
